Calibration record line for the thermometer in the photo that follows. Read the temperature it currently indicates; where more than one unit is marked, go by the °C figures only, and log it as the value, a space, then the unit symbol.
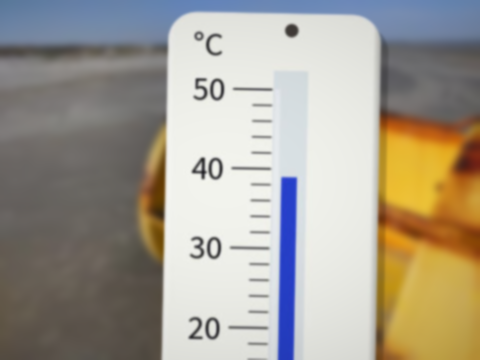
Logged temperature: 39 °C
